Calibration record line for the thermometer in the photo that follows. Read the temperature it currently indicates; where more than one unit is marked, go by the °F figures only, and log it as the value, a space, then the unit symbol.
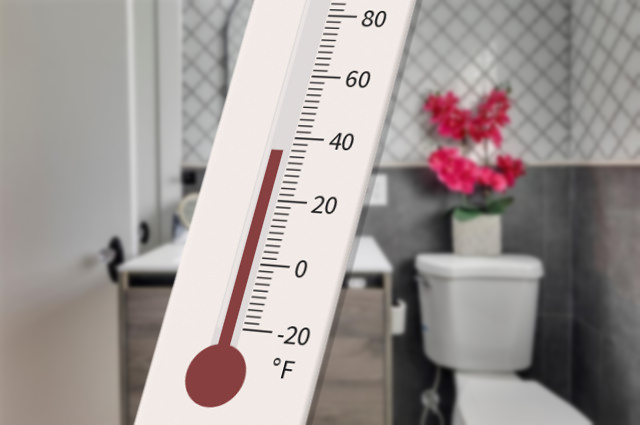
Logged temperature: 36 °F
